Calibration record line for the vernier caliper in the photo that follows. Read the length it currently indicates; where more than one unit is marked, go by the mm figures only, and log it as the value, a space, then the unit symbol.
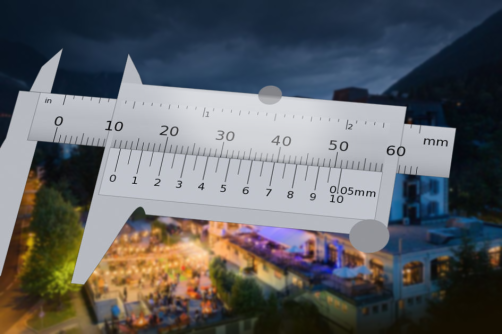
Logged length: 12.2 mm
